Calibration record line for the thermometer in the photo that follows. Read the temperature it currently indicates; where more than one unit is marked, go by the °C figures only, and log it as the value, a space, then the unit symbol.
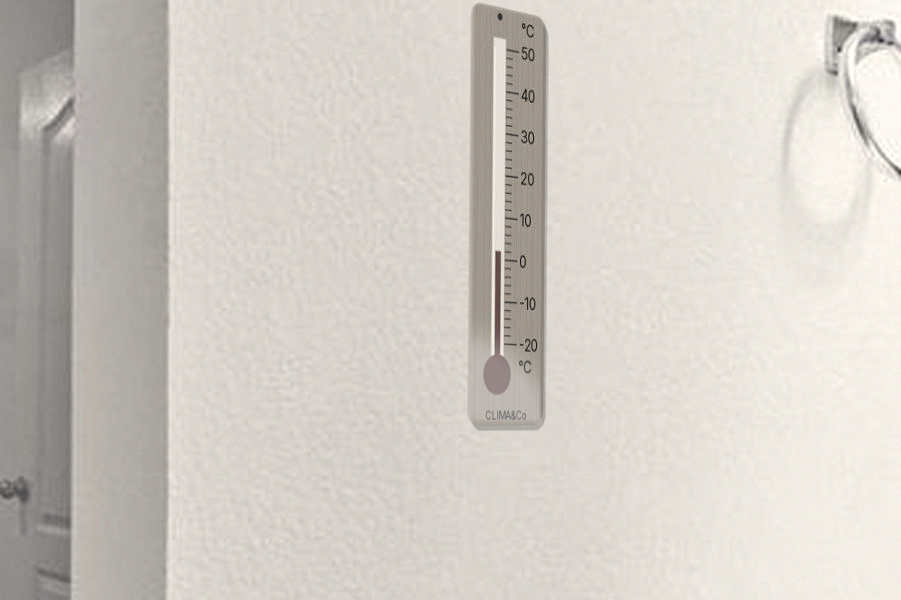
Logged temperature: 2 °C
